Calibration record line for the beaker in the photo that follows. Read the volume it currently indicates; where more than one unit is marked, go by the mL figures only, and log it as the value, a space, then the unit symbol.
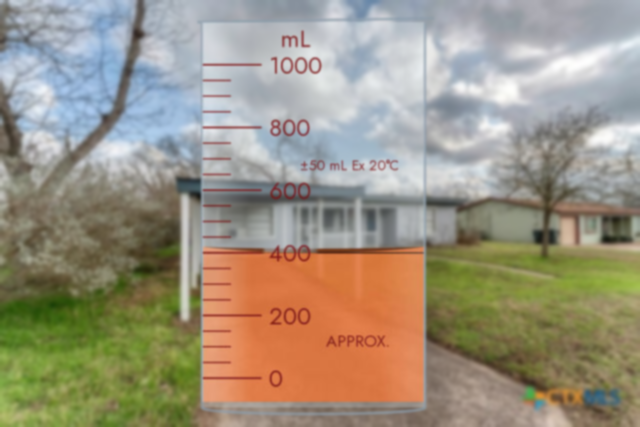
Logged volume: 400 mL
